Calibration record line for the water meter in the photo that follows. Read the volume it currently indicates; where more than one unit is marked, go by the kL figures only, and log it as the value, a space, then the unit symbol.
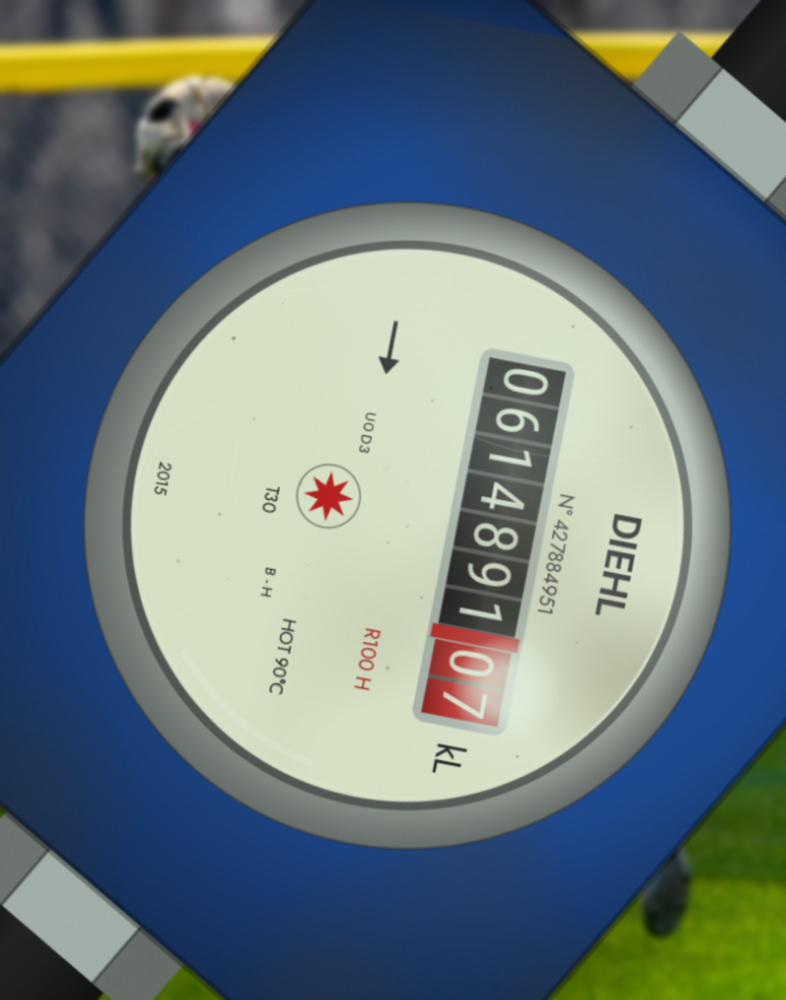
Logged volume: 614891.07 kL
